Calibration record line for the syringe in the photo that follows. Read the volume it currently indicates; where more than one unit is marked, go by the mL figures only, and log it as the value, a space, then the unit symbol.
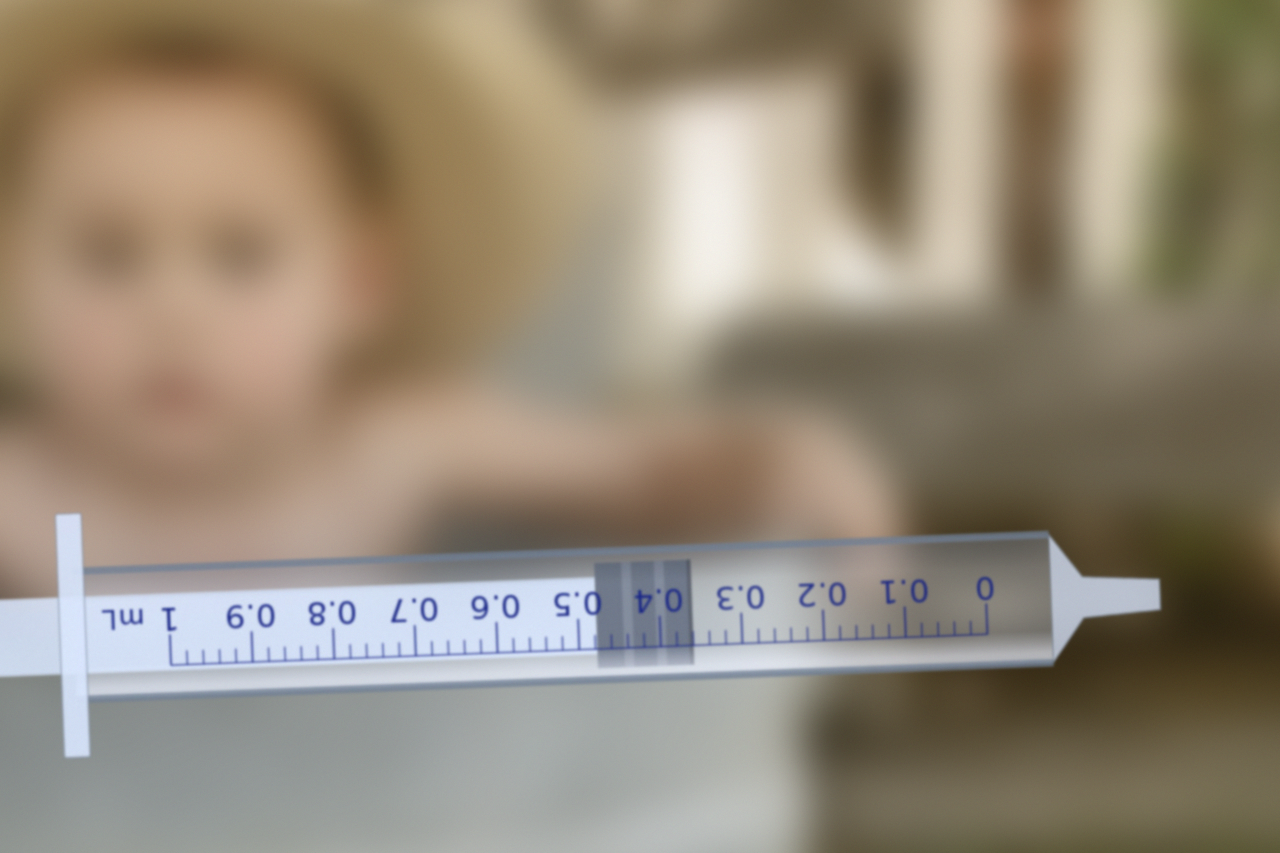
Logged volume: 0.36 mL
